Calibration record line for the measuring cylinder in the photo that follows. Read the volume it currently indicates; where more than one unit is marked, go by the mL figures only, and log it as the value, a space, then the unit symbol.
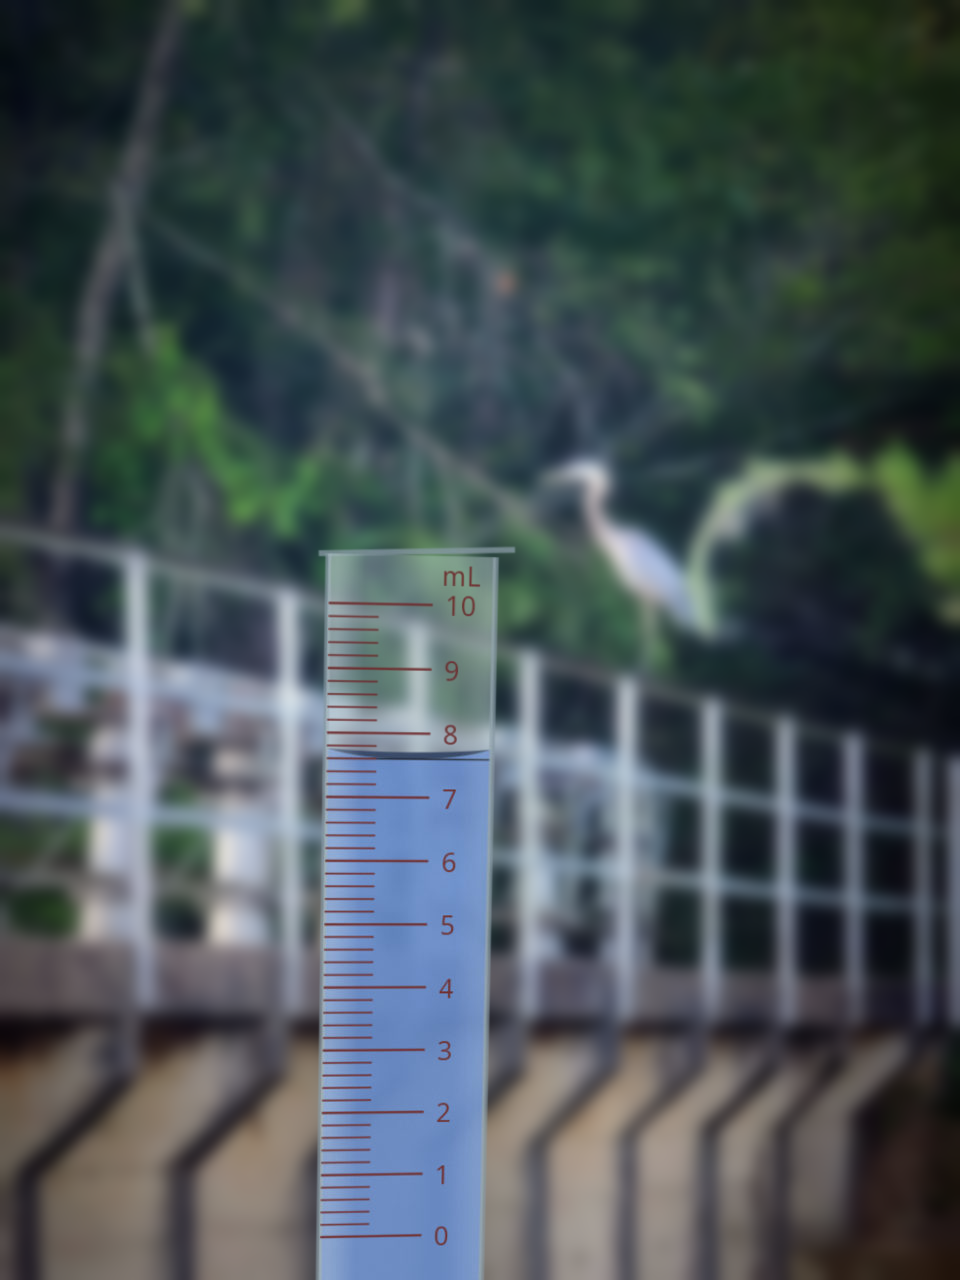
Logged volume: 7.6 mL
